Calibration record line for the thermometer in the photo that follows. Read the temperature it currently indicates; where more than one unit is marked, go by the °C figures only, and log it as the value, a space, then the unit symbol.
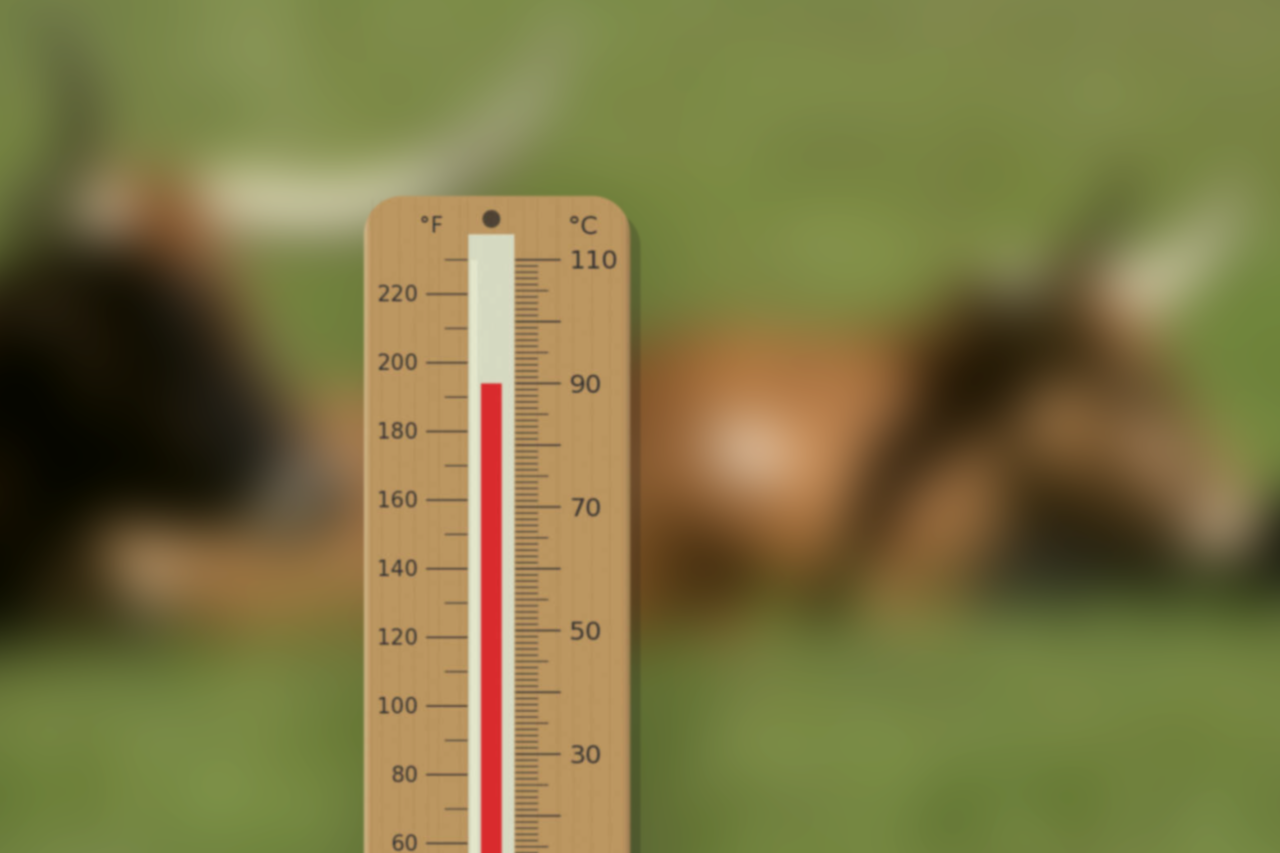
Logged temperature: 90 °C
